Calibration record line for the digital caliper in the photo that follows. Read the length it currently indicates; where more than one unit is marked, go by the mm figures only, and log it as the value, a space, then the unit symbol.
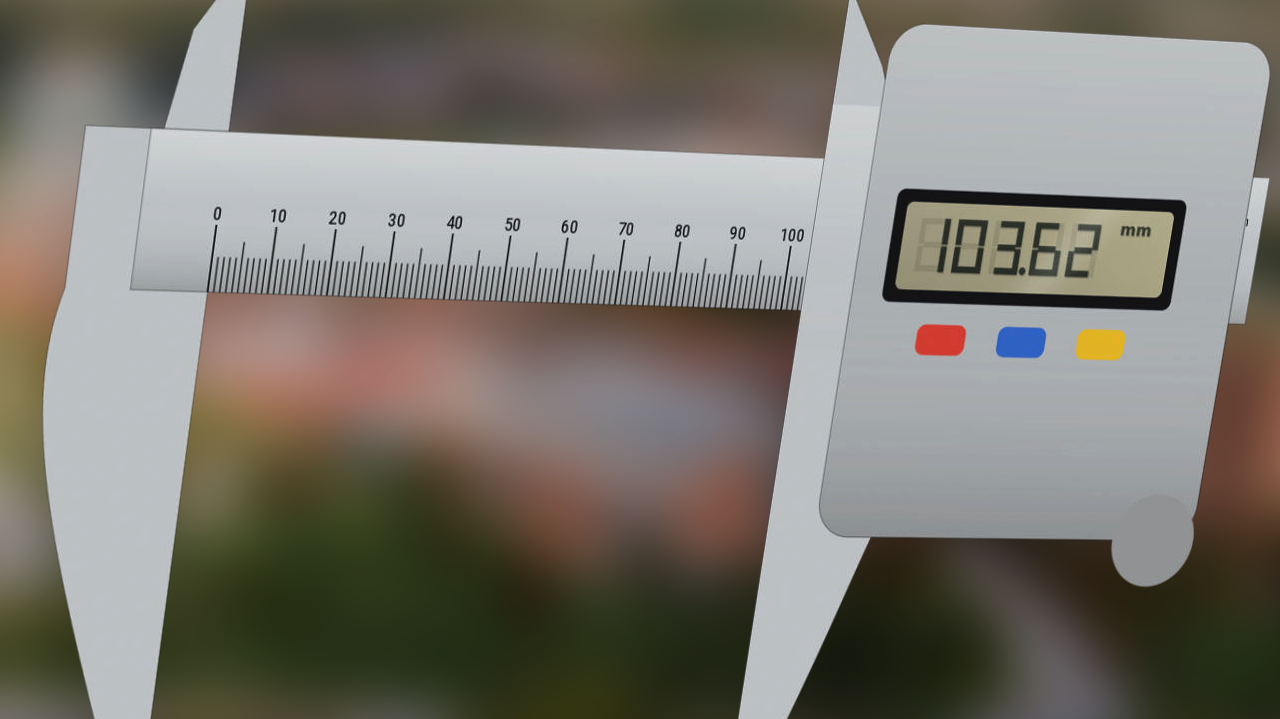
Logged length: 103.62 mm
